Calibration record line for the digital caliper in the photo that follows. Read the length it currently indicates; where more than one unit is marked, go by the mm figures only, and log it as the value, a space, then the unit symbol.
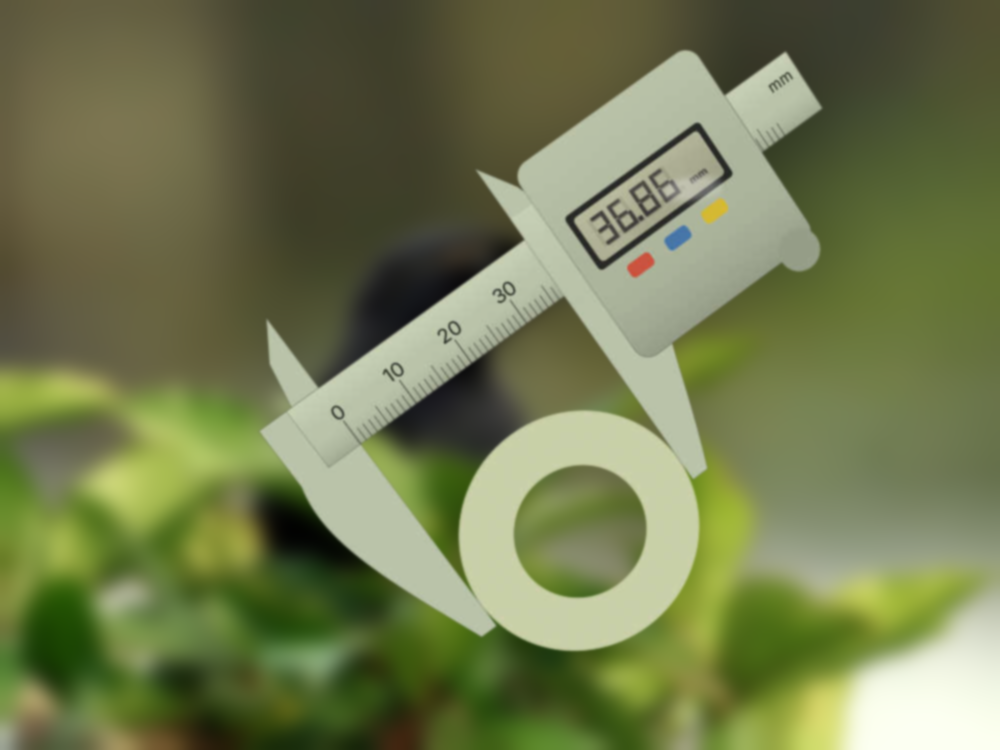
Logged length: 36.86 mm
